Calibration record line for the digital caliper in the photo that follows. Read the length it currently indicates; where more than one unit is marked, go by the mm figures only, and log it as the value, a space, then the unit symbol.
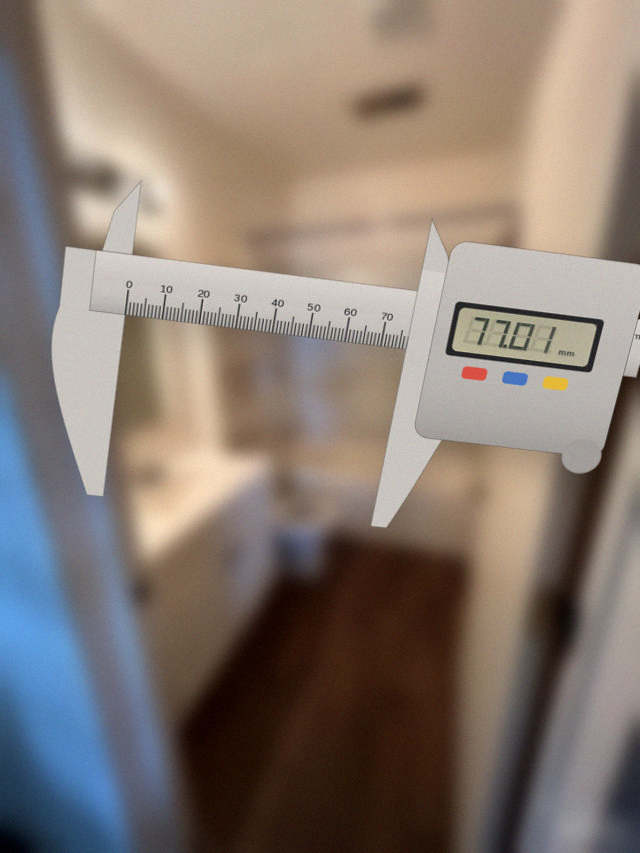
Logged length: 77.01 mm
